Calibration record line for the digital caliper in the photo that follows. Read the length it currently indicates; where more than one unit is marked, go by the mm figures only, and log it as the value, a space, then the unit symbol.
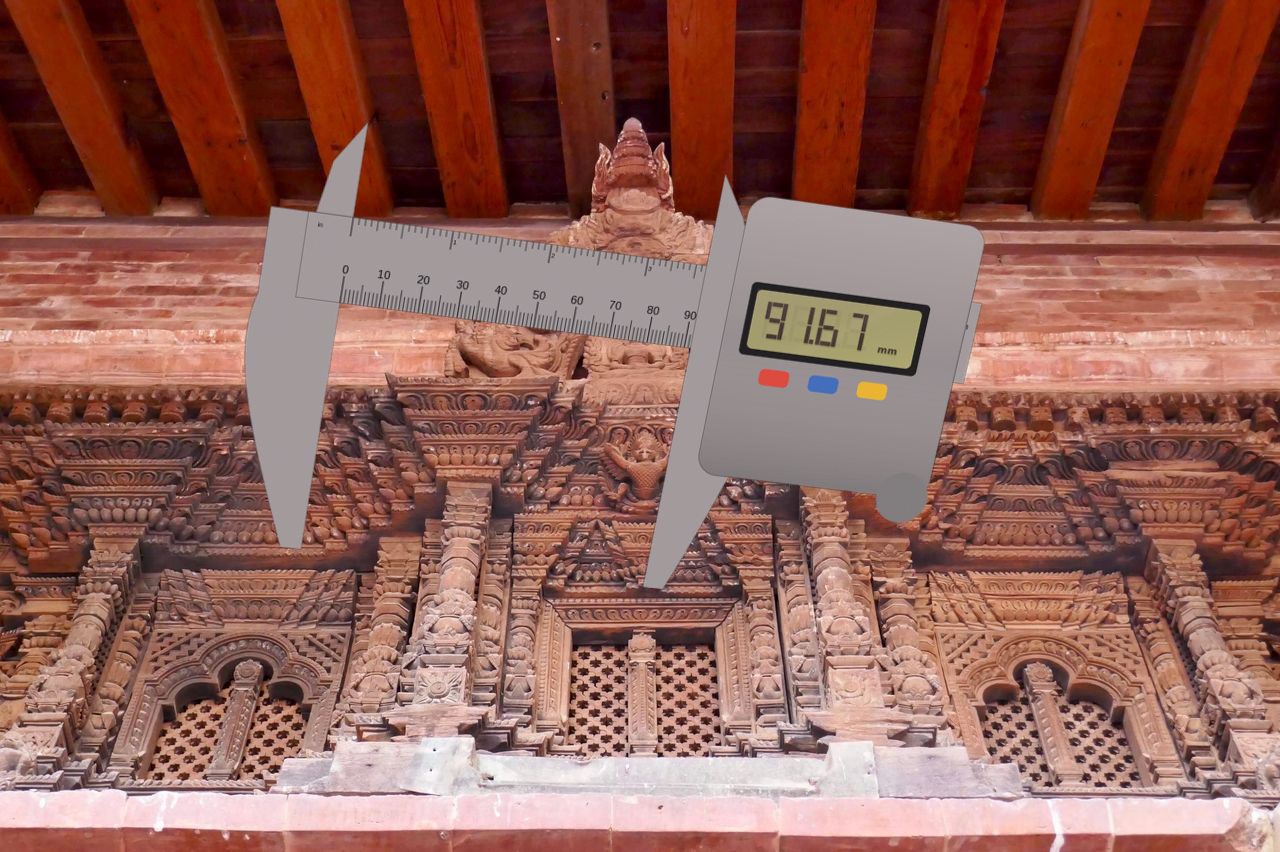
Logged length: 91.67 mm
